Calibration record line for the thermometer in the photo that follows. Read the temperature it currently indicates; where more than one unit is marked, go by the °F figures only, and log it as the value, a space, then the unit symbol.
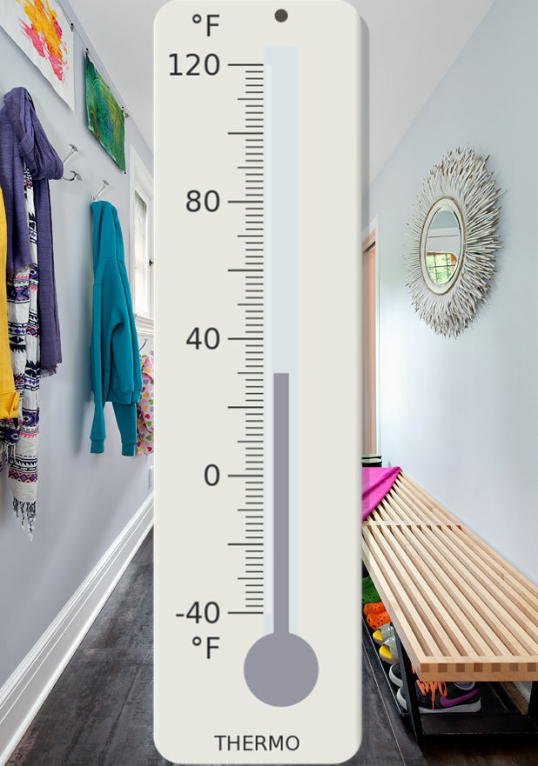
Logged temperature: 30 °F
